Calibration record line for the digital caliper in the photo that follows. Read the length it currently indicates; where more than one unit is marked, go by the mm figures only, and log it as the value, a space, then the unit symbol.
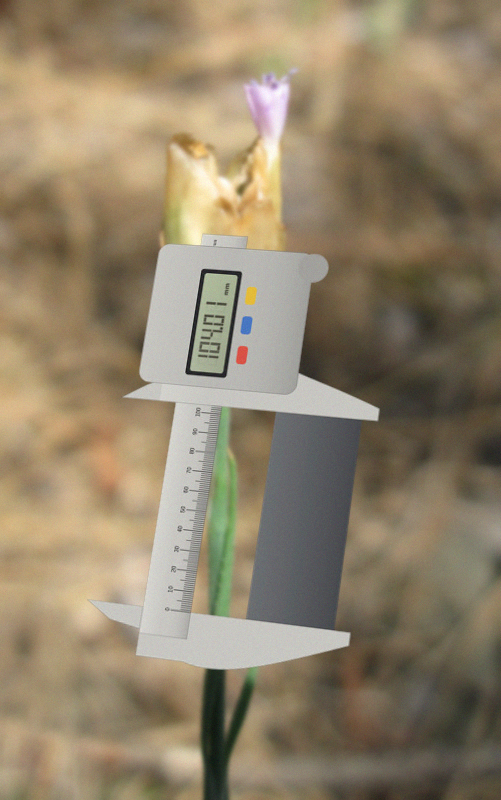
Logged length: 104.01 mm
